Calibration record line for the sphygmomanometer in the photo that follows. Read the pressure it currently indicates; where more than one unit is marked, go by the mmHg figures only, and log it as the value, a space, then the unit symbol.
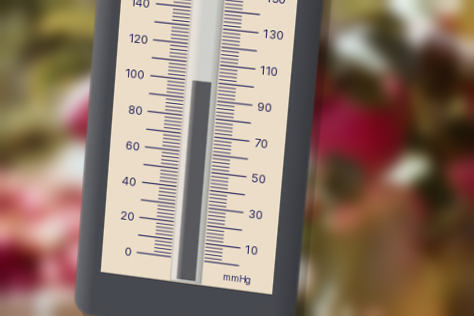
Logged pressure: 100 mmHg
